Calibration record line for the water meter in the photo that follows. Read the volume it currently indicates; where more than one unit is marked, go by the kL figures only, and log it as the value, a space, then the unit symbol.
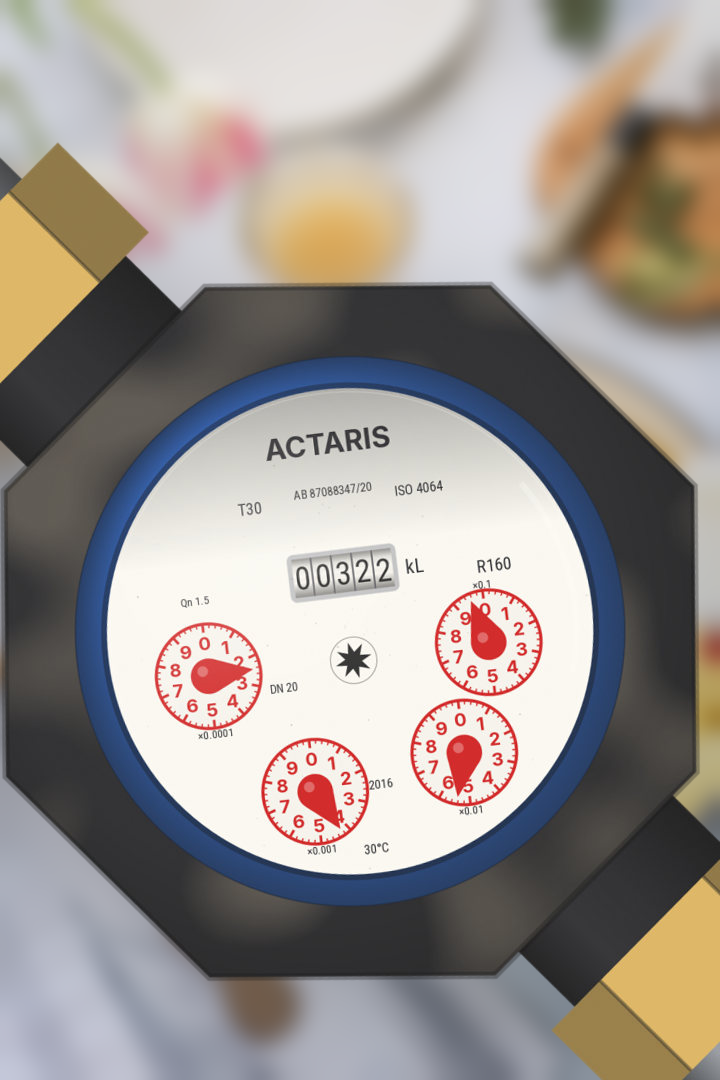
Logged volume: 321.9542 kL
